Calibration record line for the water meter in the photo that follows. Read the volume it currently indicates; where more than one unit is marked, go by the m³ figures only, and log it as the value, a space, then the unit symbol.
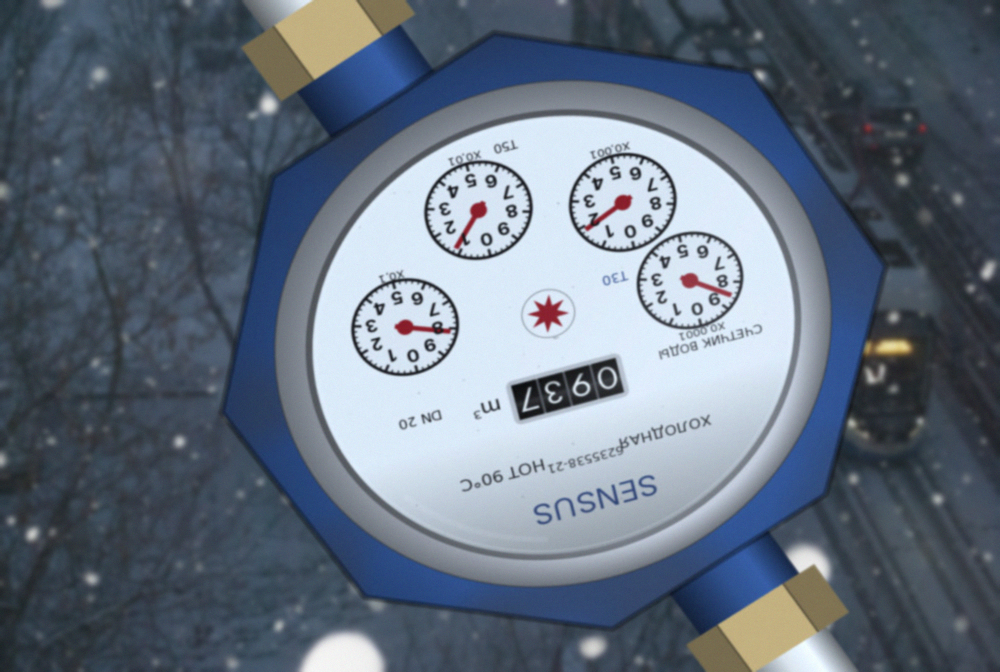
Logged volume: 937.8118 m³
